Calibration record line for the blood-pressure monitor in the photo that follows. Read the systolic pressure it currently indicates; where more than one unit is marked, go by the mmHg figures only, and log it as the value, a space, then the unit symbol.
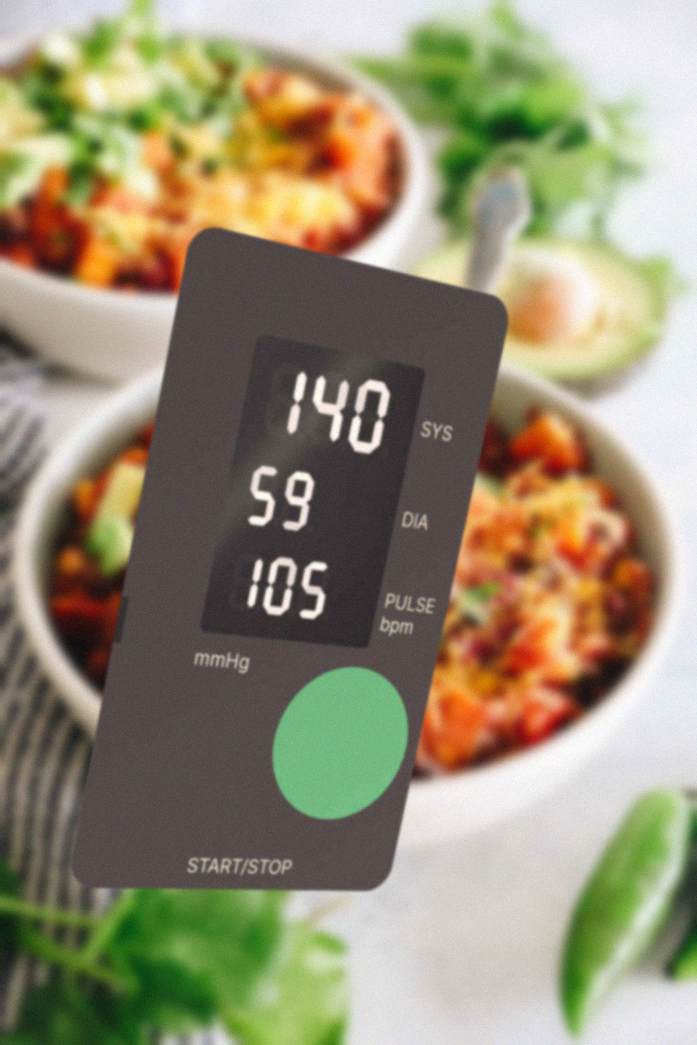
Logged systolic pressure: 140 mmHg
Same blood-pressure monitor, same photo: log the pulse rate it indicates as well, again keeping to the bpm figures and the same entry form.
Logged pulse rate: 105 bpm
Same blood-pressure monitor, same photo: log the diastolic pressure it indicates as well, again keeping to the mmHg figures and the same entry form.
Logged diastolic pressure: 59 mmHg
